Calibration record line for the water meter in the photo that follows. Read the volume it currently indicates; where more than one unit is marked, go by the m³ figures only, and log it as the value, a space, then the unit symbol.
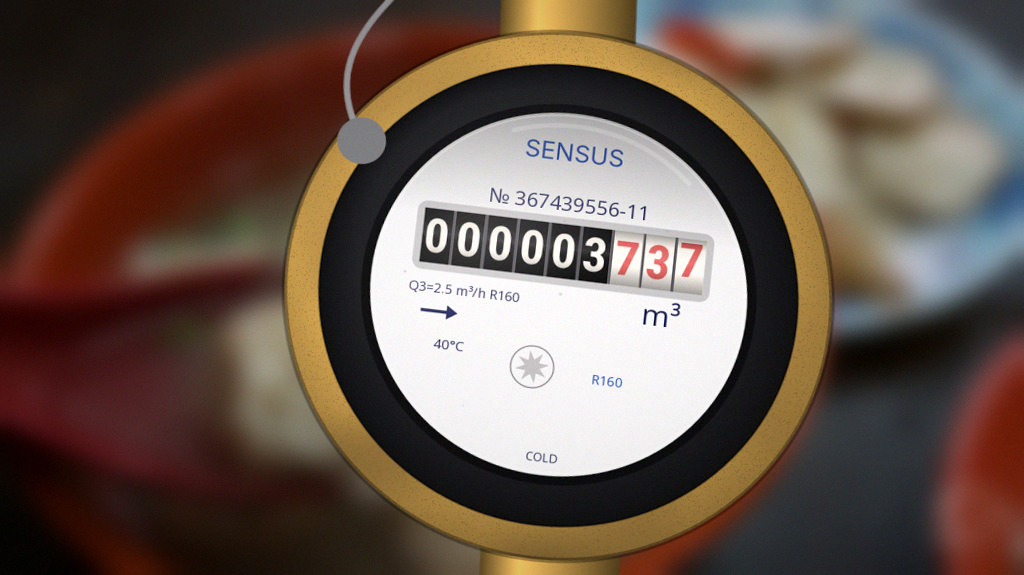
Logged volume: 3.737 m³
